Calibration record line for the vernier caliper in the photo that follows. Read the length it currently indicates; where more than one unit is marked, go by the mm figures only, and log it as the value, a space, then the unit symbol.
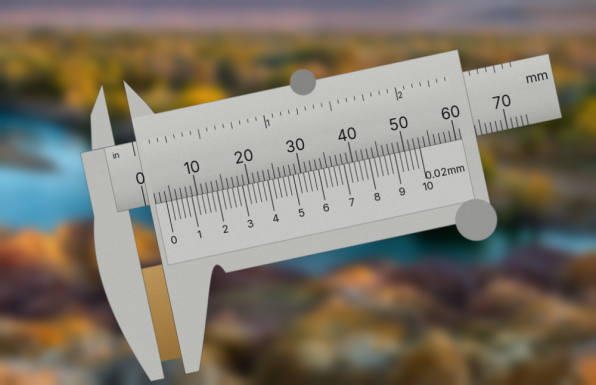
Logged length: 4.0 mm
